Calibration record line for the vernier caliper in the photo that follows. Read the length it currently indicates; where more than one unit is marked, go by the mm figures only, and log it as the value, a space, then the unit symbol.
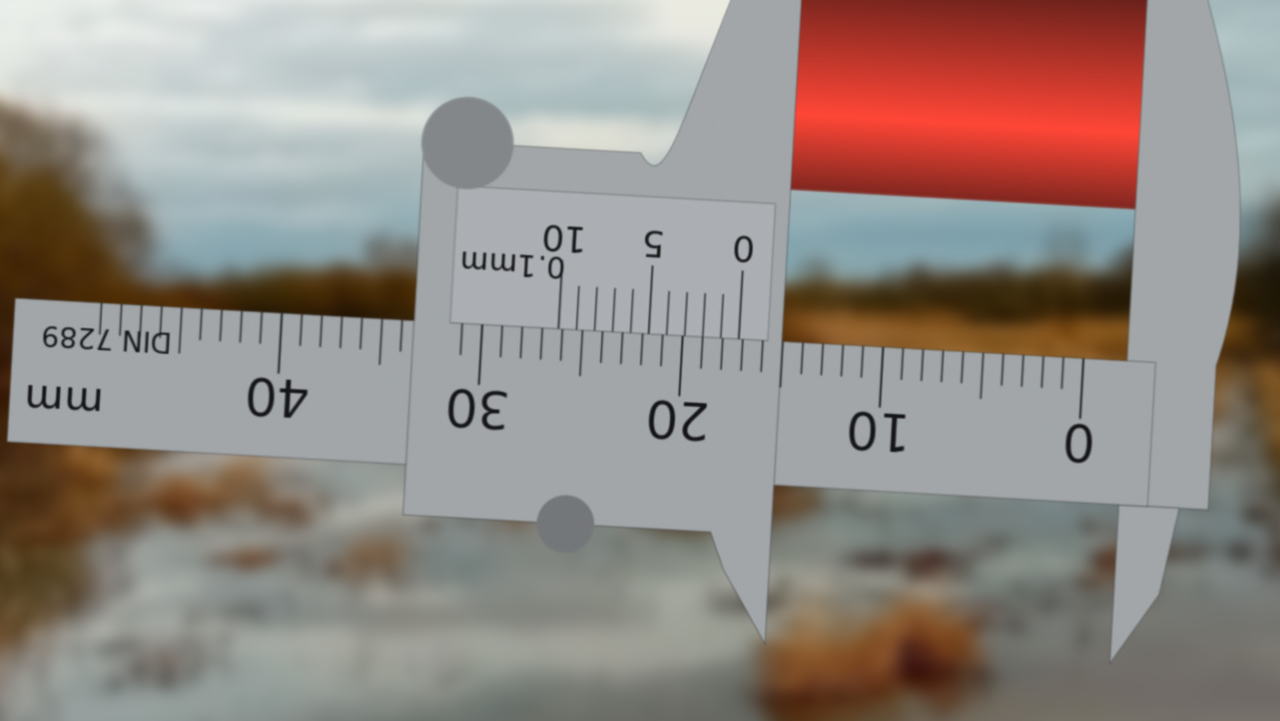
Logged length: 17.2 mm
